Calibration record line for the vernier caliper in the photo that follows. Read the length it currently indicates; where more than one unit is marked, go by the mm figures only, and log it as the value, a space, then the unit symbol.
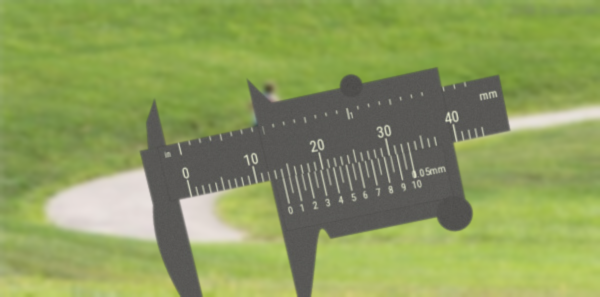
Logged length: 14.0 mm
